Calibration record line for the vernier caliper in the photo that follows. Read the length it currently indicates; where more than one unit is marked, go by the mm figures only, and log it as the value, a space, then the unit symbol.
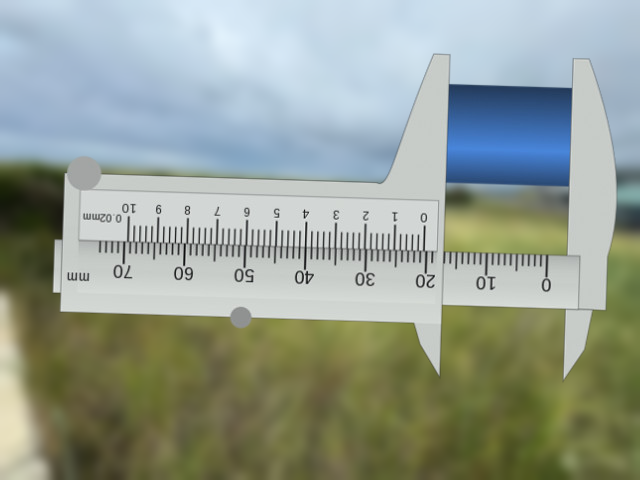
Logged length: 20.4 mm
